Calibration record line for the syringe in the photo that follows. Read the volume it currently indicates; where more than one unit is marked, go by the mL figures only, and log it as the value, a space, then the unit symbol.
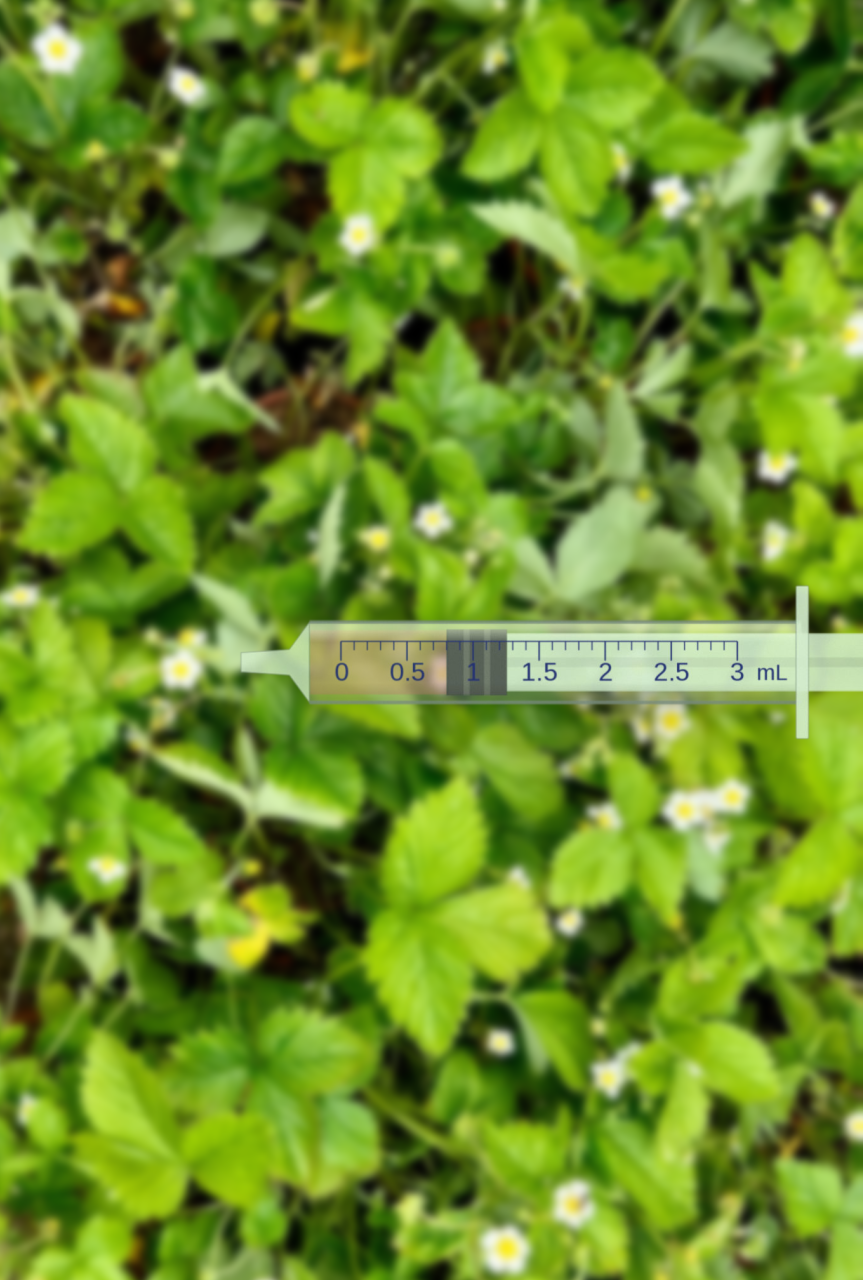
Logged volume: 0.8 mL
